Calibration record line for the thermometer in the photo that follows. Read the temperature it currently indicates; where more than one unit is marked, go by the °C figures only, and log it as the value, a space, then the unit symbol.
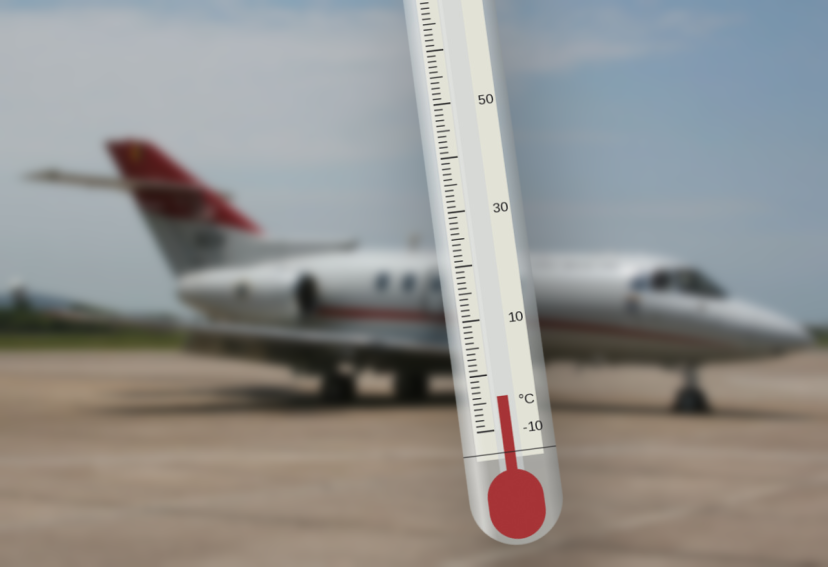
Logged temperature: -4 °C
